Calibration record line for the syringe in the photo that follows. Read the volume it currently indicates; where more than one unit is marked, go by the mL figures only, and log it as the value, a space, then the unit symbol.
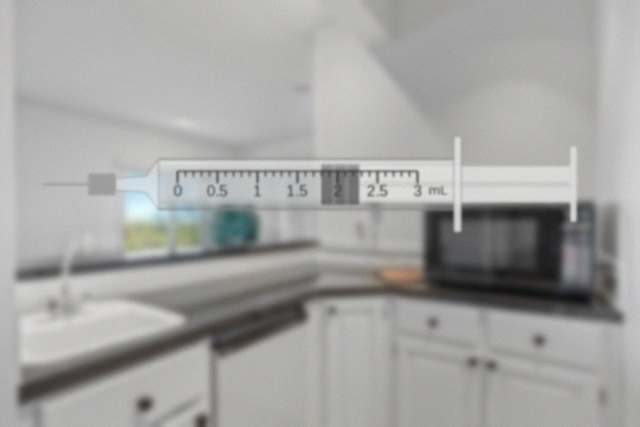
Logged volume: 1.8 mL
